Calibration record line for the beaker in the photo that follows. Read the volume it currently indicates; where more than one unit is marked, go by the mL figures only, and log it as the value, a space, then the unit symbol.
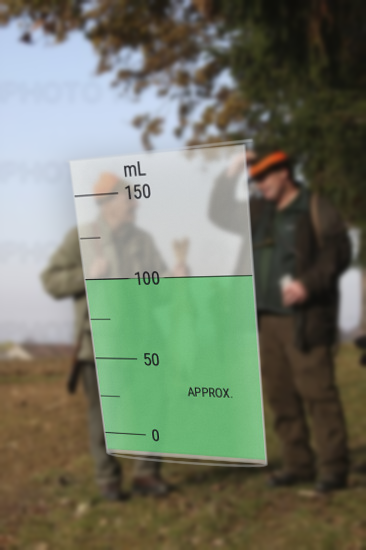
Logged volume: 100 mL
